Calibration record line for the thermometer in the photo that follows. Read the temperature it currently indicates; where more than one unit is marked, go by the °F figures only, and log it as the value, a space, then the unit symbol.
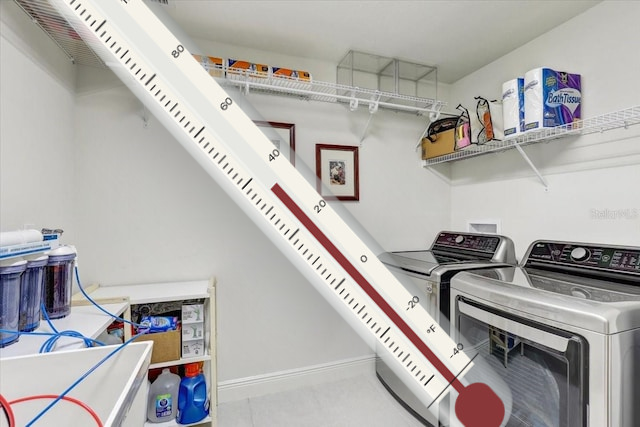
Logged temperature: 34 °F
